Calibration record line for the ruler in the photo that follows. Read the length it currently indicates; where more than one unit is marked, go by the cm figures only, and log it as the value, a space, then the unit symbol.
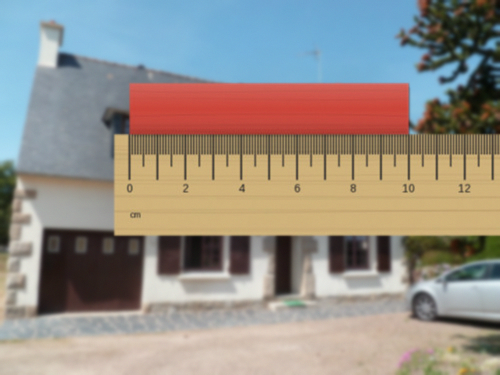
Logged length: 10 cm
